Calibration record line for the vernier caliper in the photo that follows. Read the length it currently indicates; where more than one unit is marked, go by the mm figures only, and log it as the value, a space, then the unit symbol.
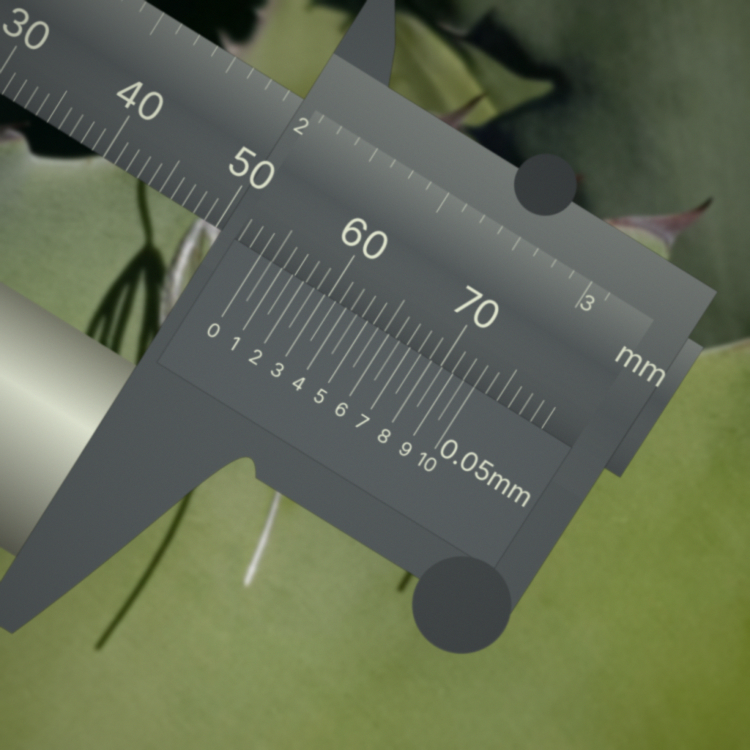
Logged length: 54.0 mm
